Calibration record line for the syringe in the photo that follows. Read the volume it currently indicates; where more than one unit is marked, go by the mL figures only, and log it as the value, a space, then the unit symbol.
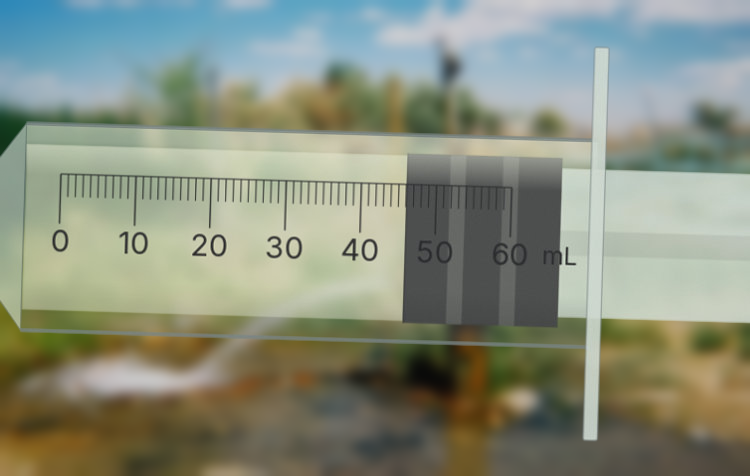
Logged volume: 46 mL
